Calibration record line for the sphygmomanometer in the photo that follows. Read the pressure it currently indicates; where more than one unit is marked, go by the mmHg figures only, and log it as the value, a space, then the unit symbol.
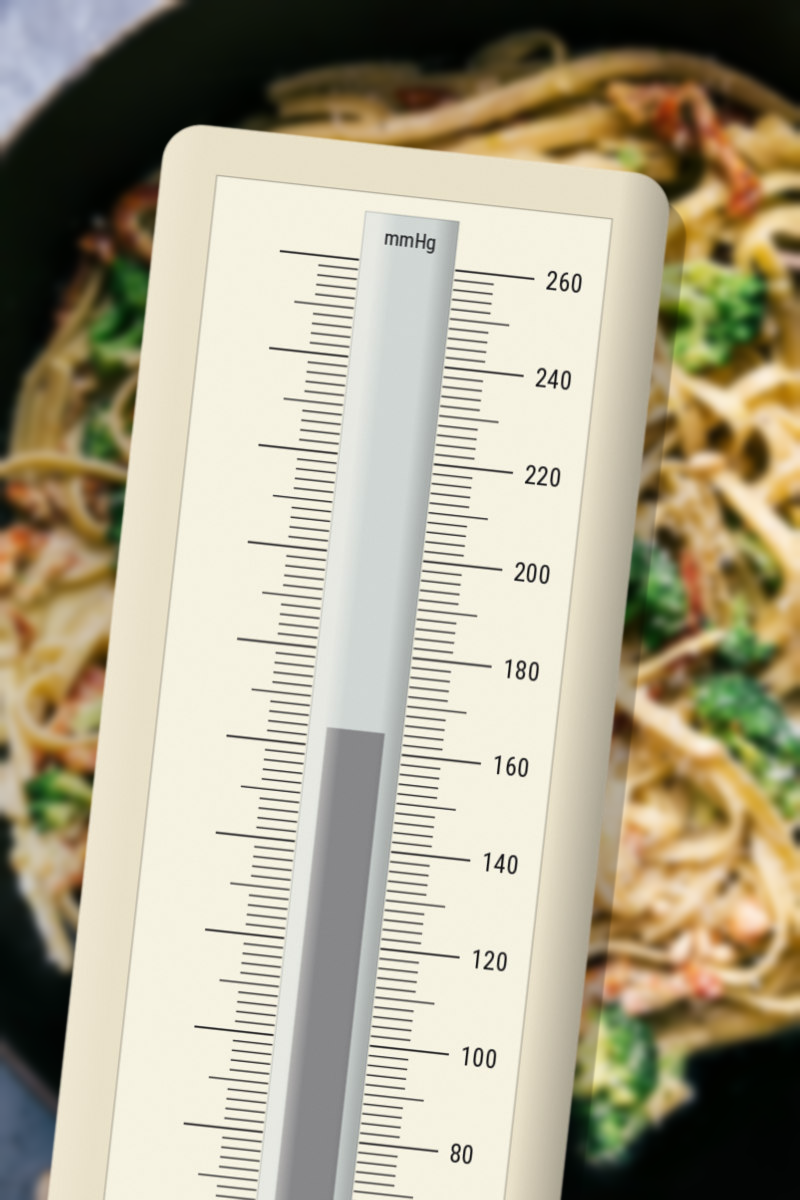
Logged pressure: 164 mmHg
